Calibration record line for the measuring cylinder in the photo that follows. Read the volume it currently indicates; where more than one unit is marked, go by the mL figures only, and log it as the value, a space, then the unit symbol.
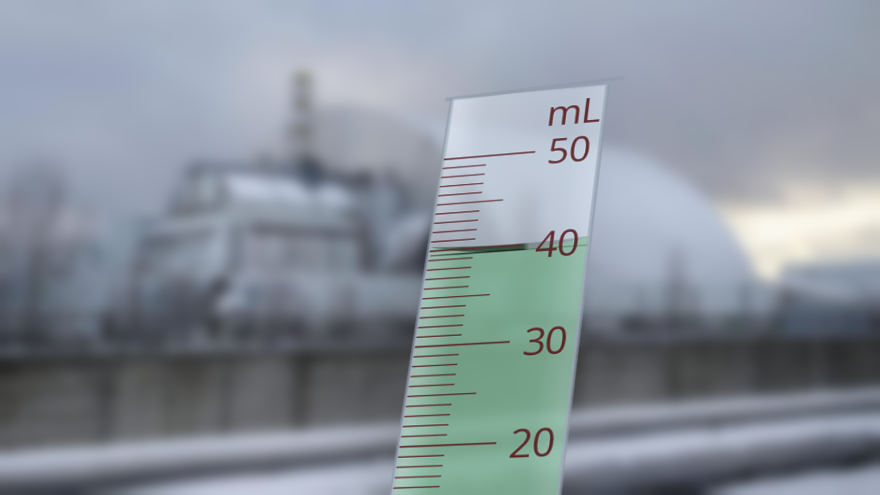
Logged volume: 39.5 mL
